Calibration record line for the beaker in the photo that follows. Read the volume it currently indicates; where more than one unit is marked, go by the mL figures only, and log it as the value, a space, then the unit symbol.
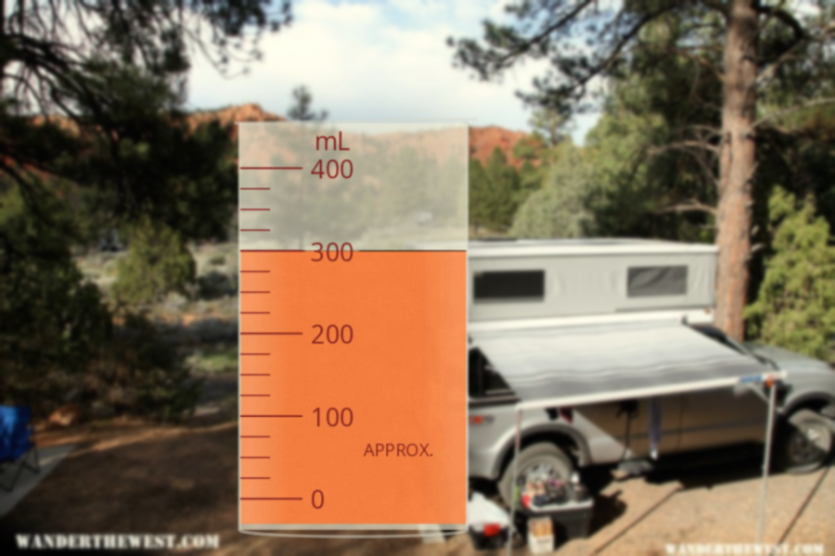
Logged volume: 300 mL
